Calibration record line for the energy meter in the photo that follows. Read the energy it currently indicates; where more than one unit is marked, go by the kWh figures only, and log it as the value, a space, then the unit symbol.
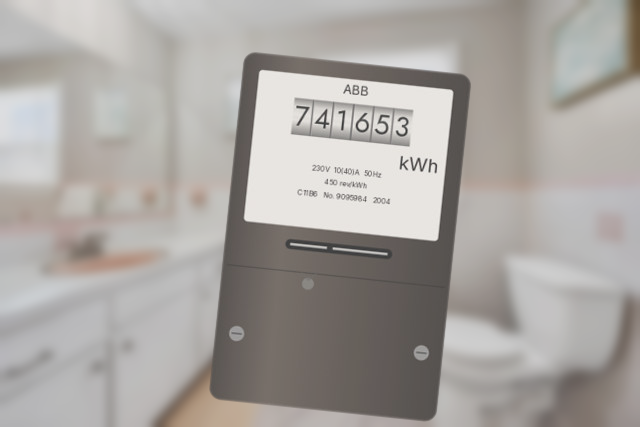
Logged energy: 741653 kWh
